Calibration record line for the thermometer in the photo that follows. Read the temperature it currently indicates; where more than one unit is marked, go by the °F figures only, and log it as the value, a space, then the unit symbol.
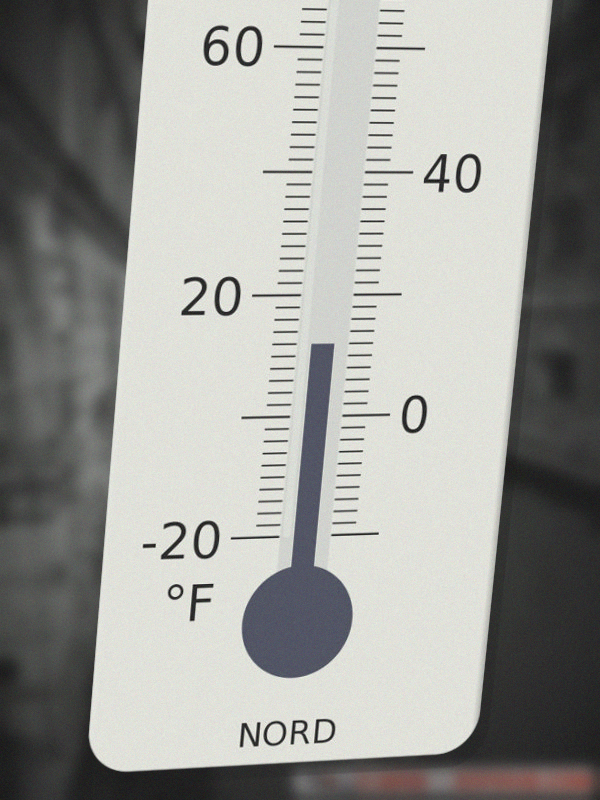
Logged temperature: 12 °F
